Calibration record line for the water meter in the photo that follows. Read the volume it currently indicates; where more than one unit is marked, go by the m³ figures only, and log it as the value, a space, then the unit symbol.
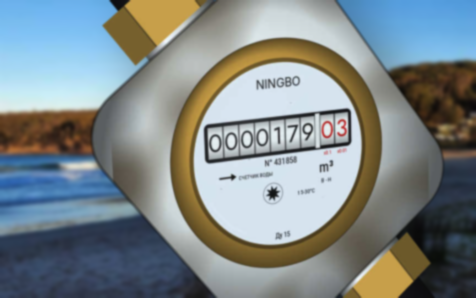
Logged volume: 179.03 m³
